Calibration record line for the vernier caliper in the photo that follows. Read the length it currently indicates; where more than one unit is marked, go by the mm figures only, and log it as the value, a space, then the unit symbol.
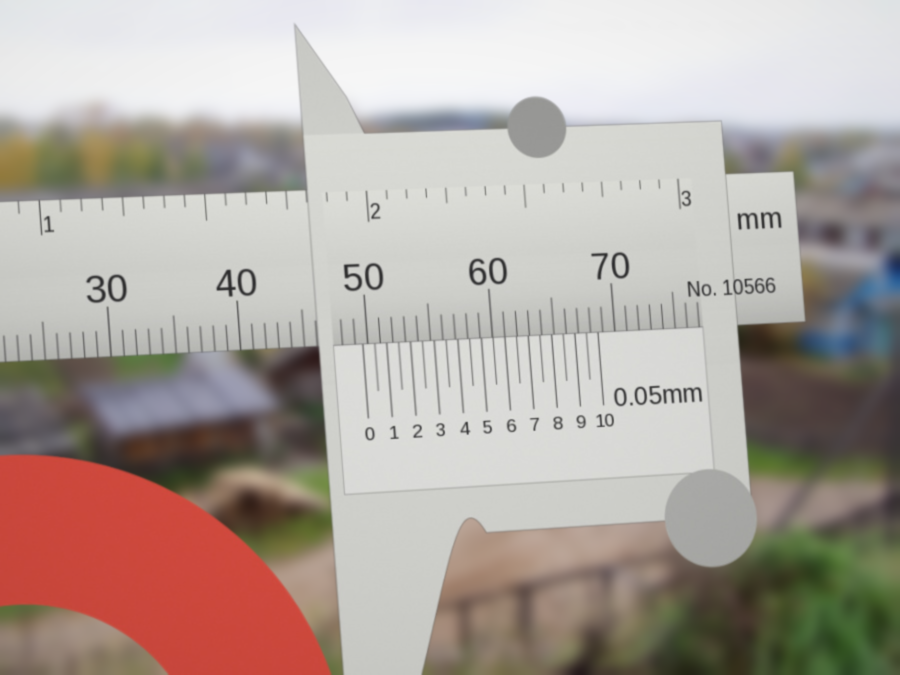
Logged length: 49.6 mm
